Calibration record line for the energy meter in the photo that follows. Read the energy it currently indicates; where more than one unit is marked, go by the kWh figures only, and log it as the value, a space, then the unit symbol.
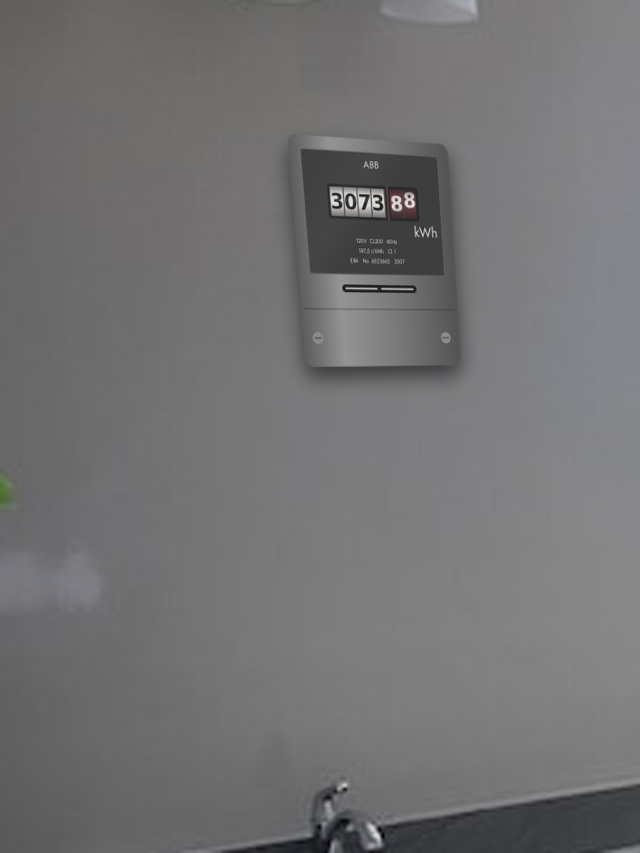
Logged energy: 3073.88 kWh
